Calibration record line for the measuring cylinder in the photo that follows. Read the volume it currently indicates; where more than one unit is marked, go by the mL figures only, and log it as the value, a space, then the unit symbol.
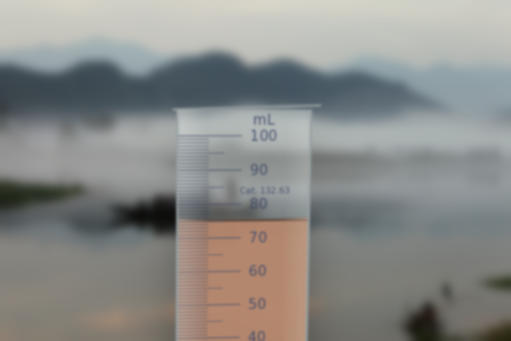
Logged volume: 75 mL
